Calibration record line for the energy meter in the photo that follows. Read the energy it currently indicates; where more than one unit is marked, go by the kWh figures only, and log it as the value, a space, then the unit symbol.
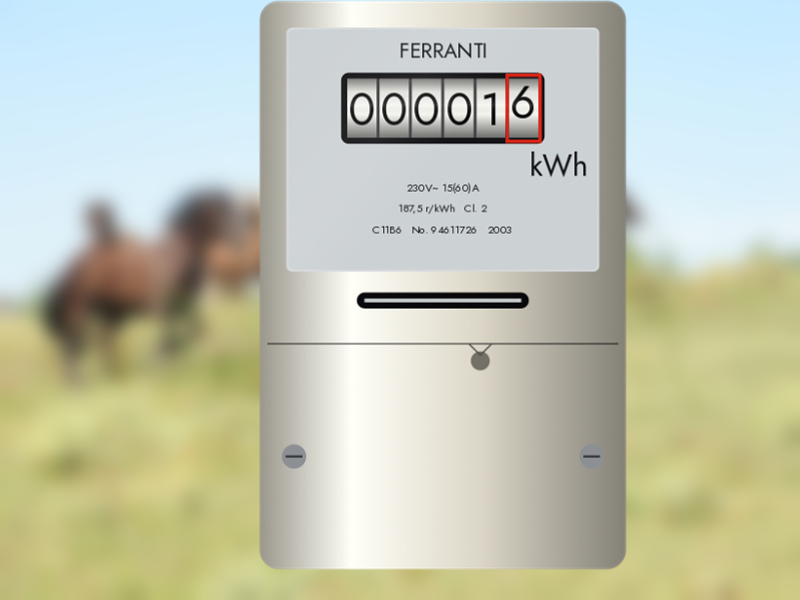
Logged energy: 1.6 kWh
